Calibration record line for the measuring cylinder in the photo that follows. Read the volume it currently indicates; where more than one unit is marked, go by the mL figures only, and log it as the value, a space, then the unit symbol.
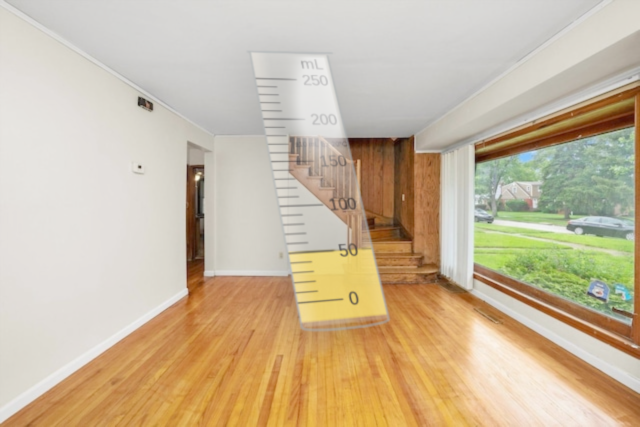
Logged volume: 50 mL
